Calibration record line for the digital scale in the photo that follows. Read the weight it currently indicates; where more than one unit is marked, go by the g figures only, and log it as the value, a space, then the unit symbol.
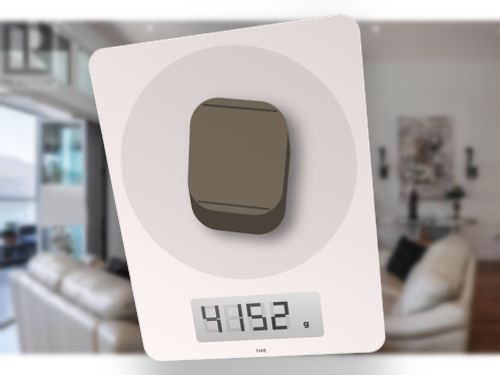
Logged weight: 4152 g
